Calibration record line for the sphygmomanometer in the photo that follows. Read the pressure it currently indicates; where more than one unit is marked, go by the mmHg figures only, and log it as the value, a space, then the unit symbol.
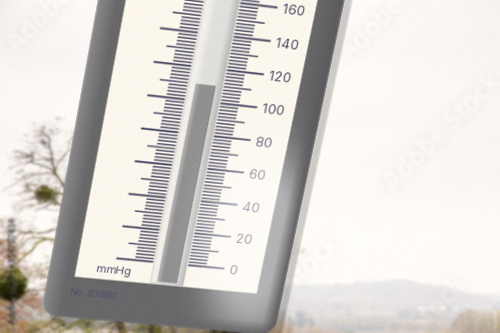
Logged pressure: 110 mmHg
